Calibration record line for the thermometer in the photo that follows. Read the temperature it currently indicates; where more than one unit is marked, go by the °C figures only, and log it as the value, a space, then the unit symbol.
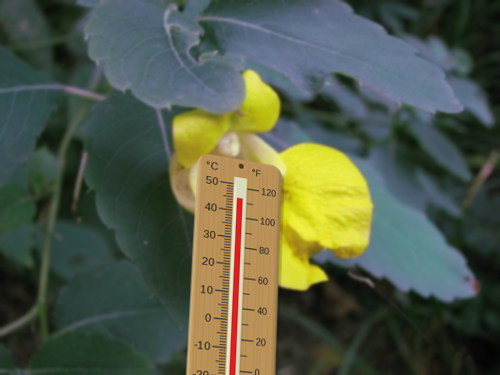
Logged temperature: 45 °C
